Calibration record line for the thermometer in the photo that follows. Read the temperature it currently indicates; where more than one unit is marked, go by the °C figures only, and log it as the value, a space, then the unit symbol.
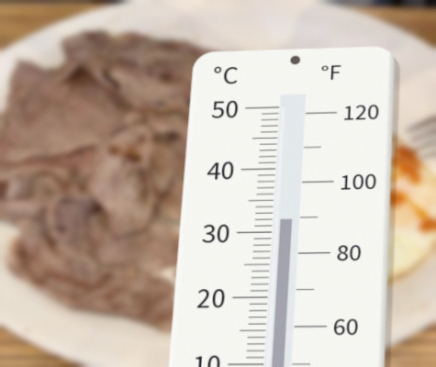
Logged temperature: 32 °C
